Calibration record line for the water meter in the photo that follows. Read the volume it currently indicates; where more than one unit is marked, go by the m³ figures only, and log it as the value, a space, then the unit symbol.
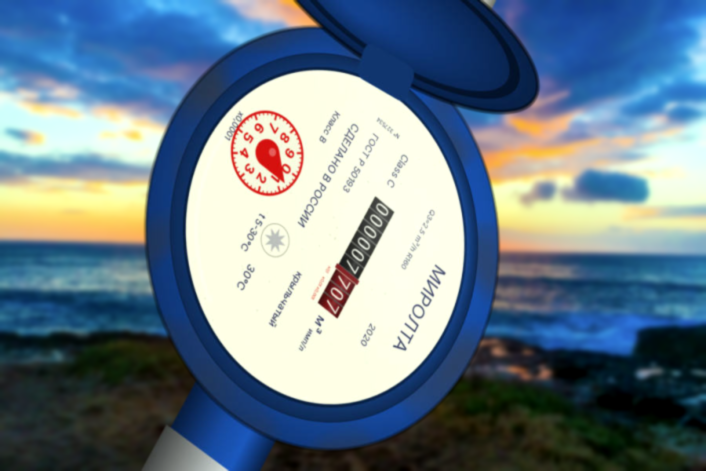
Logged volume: 7.7070 m³
